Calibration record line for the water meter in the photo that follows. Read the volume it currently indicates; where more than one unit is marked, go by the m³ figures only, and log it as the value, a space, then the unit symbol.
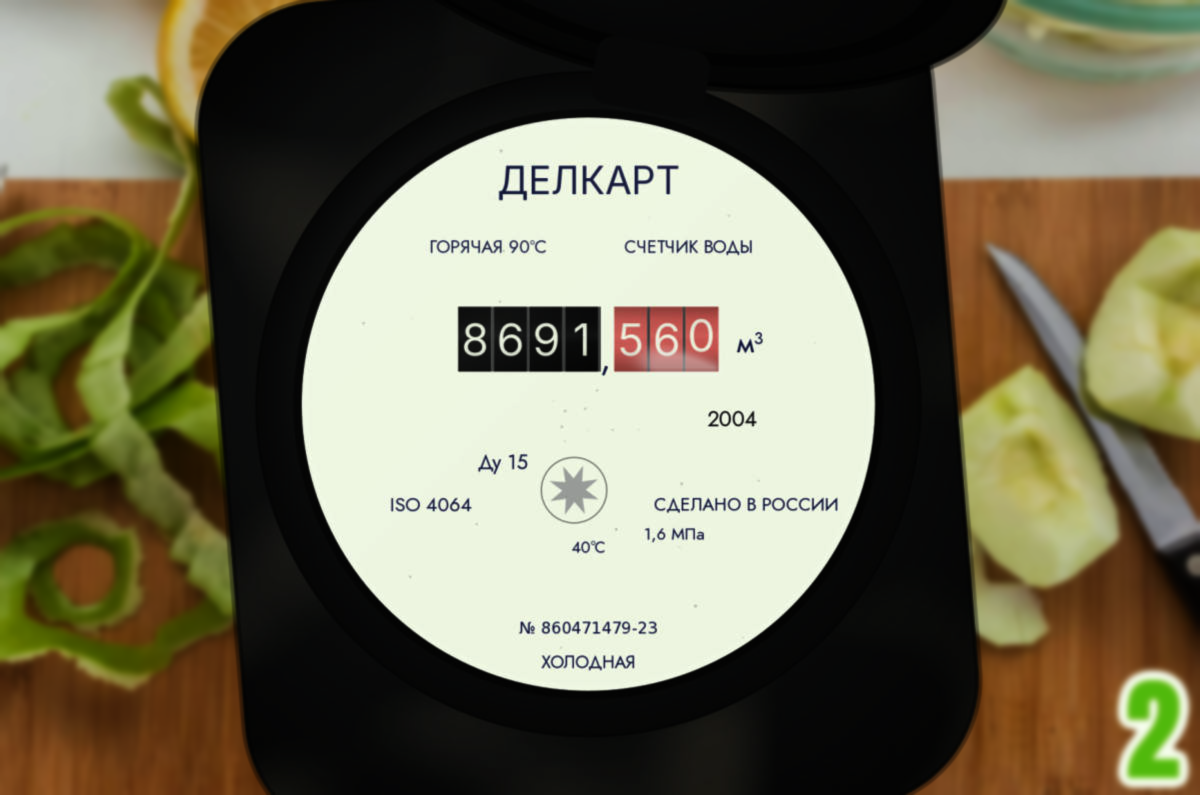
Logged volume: 8691.560 m³
